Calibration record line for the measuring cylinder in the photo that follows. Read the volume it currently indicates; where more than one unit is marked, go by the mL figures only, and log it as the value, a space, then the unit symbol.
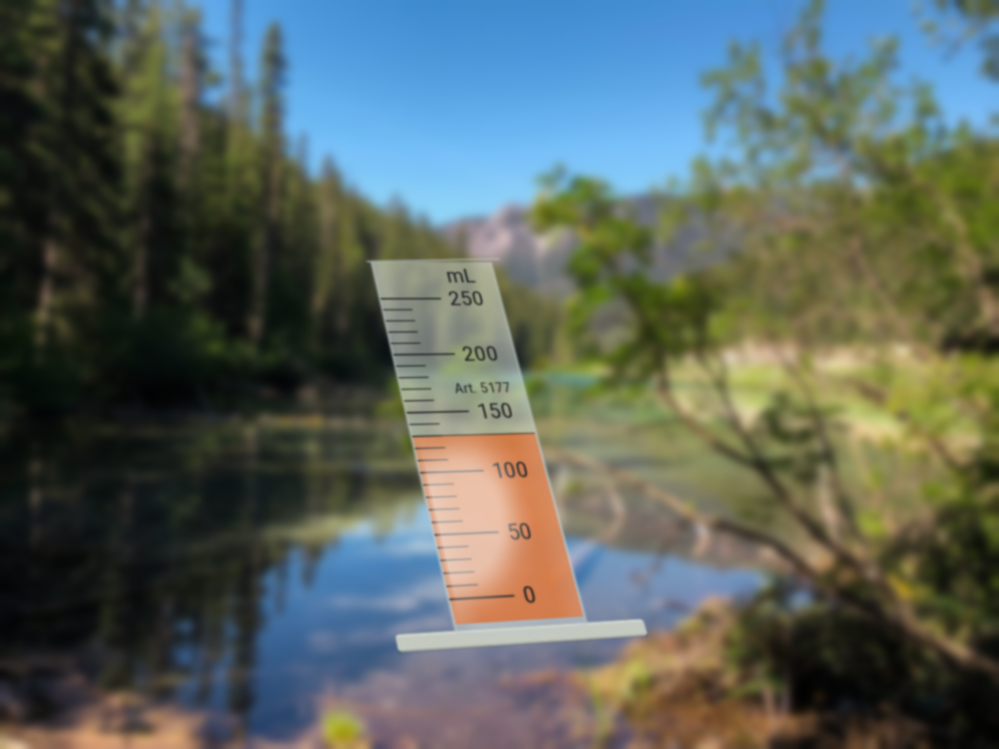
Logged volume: 130 mL
